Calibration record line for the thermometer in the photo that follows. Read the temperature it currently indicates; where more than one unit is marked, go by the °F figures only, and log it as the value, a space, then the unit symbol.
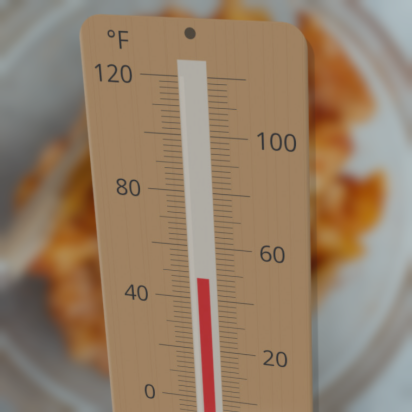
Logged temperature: 48 °F
